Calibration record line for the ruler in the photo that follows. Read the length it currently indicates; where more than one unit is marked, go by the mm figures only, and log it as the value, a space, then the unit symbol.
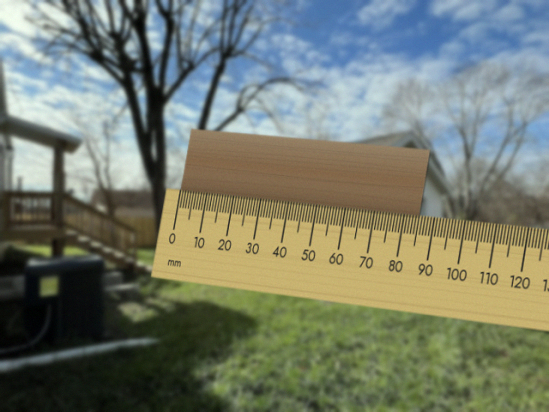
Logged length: 85 mm
